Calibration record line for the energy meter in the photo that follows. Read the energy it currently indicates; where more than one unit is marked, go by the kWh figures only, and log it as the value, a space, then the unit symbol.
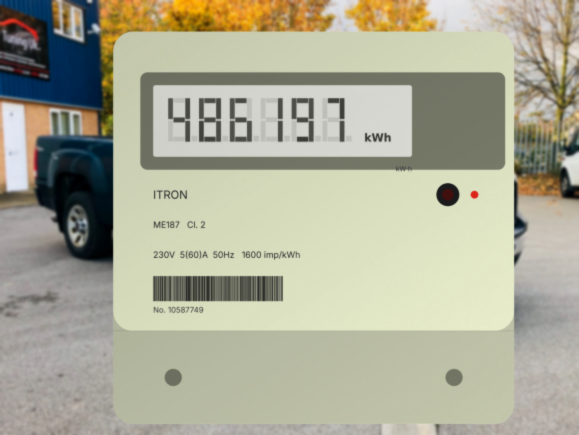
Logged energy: 486197 kWh
